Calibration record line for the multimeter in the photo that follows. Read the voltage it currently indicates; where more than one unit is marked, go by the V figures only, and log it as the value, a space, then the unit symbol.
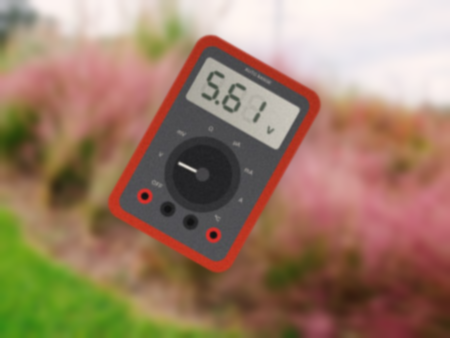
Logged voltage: 5.61 V
